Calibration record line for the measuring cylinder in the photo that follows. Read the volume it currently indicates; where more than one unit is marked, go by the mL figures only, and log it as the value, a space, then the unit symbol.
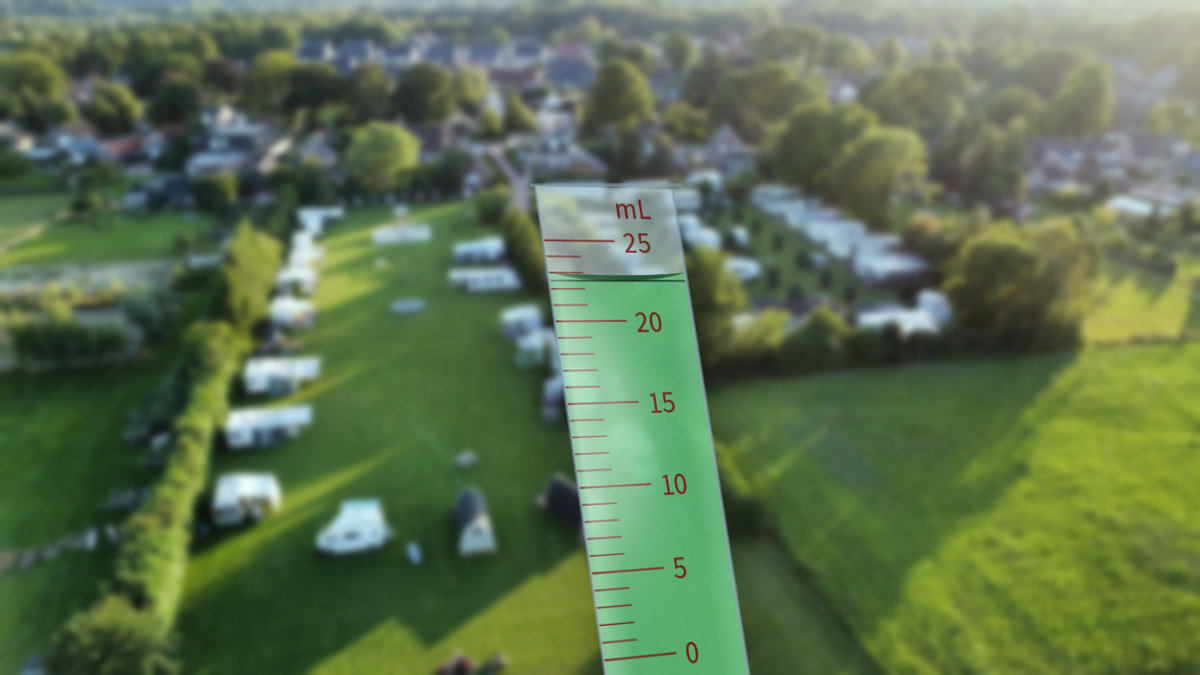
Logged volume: 22.5 mL
